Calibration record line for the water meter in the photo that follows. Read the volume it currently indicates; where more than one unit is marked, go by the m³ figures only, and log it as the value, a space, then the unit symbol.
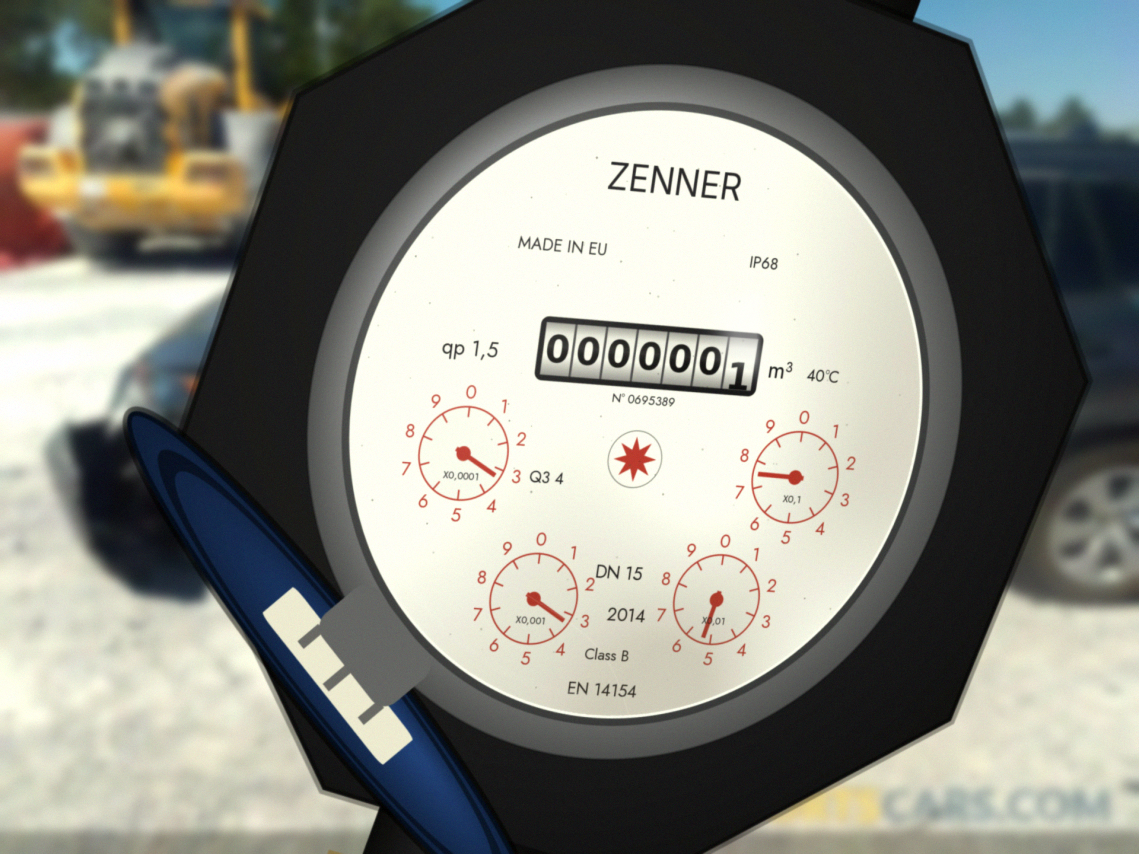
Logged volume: 0.7533 m³
